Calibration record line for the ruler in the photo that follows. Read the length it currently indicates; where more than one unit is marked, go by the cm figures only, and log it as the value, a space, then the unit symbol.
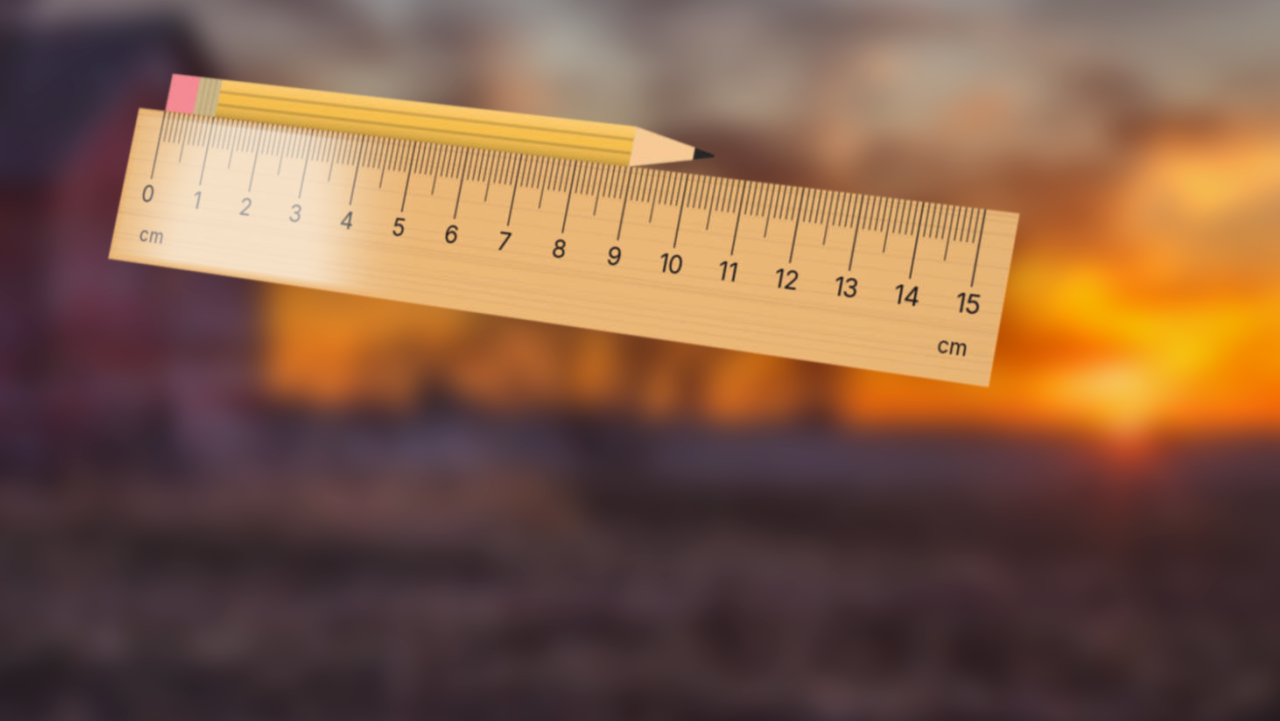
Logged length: 10.4 cm
